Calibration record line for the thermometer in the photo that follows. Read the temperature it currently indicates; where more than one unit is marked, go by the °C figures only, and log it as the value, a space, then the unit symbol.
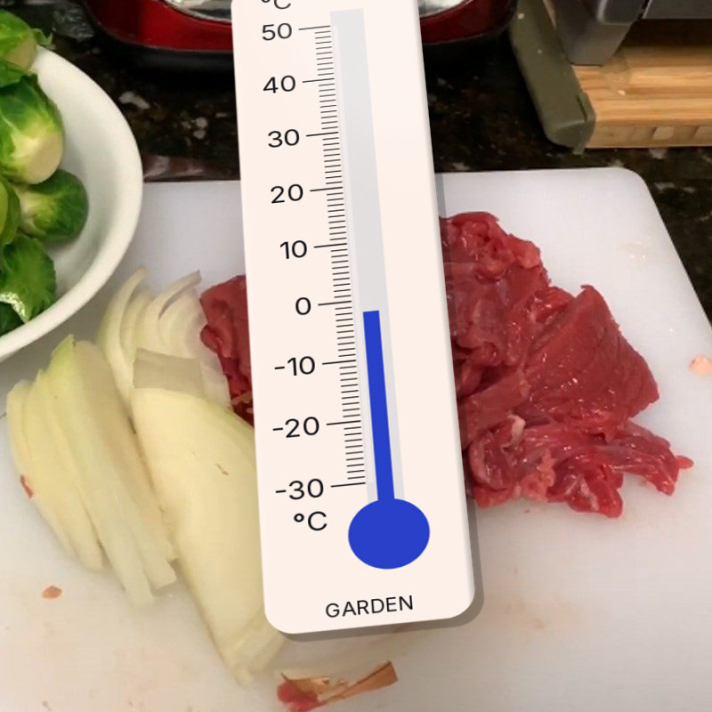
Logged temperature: -2 °C
